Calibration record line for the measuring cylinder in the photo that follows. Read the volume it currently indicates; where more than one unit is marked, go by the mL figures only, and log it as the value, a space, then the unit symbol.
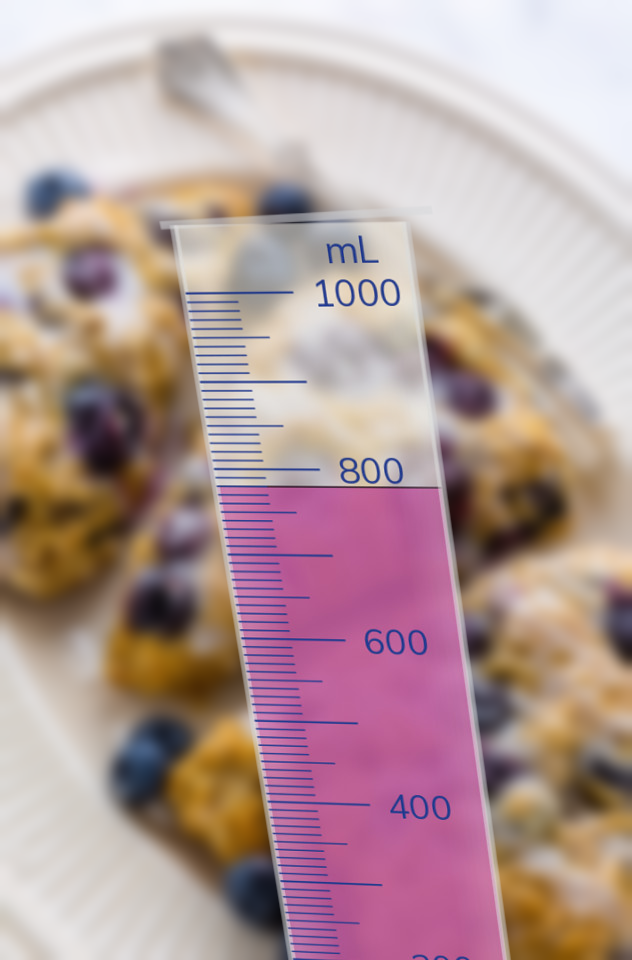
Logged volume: 780 mL
